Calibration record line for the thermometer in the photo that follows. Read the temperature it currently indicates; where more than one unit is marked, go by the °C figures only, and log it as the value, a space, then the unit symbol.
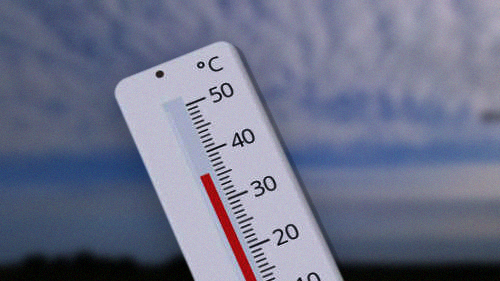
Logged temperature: 36 °C
